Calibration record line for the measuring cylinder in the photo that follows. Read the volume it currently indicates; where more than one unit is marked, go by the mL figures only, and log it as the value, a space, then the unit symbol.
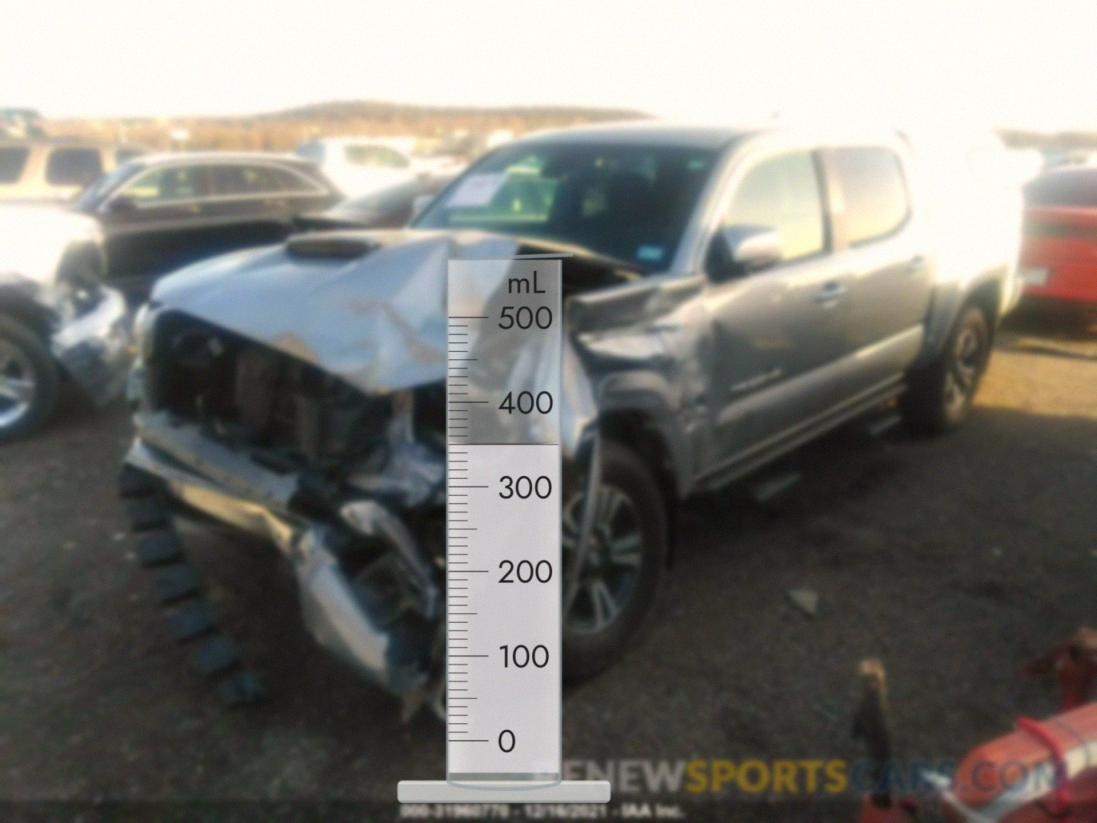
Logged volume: 350 mL
